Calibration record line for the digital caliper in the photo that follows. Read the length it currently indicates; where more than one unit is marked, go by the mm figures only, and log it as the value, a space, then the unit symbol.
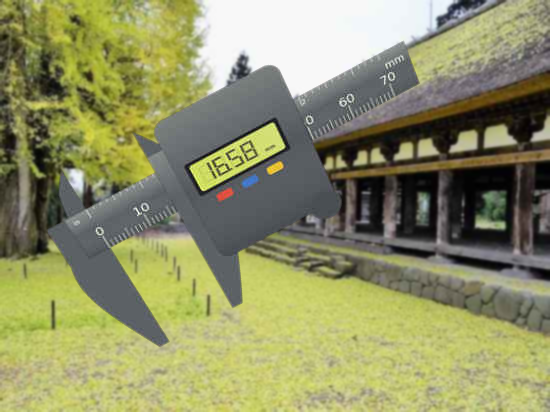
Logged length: 16.58 mm
